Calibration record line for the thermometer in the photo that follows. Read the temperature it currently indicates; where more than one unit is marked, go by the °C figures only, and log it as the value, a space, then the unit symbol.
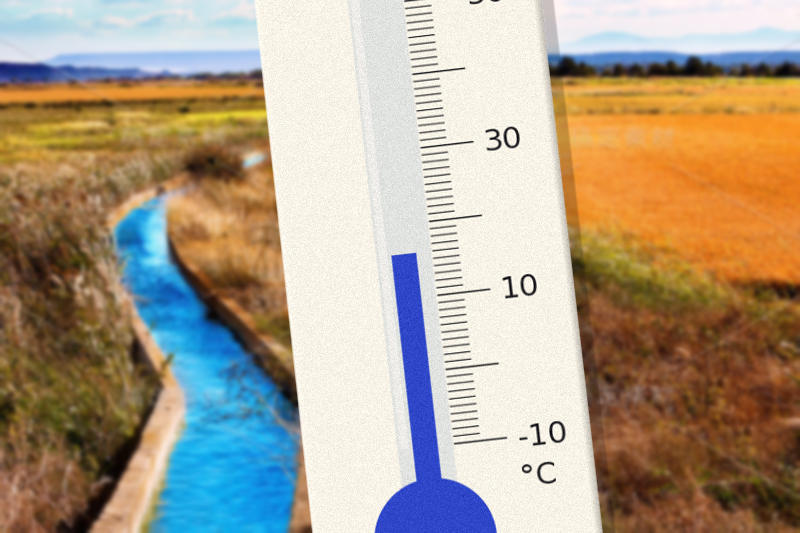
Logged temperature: 16 °C
